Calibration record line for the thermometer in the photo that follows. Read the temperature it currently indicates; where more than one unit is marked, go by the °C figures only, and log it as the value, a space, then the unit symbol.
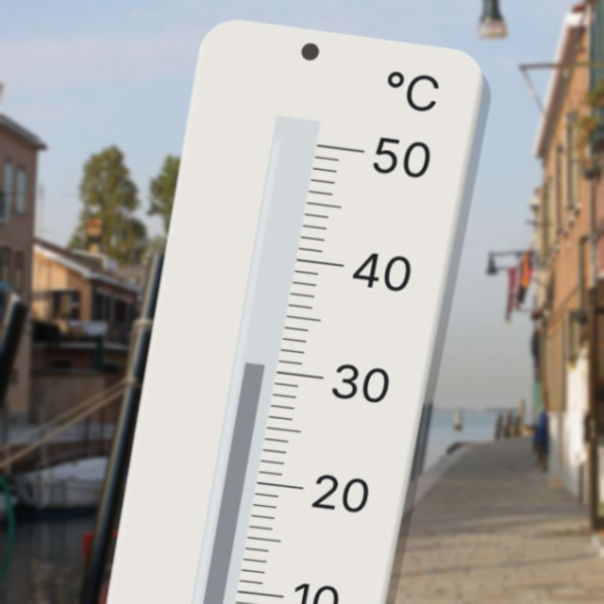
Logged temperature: 30.5 °C
